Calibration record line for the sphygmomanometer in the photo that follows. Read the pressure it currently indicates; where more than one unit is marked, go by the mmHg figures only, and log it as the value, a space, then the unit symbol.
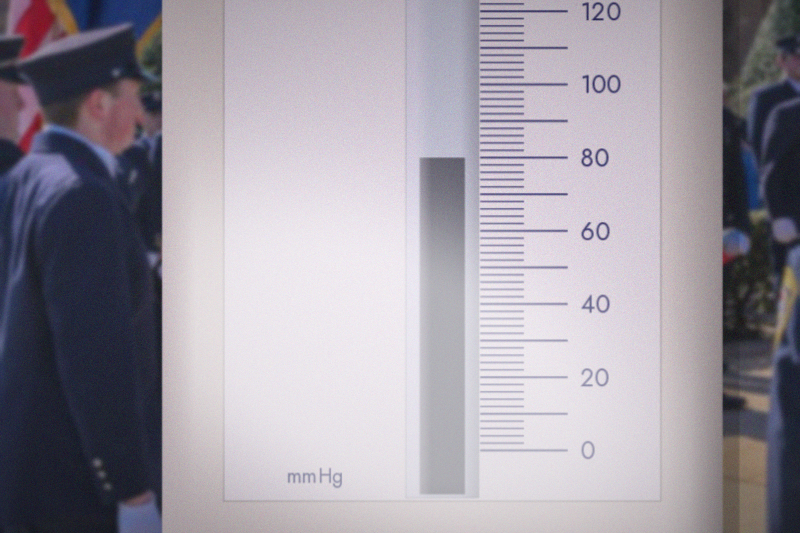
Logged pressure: 80 mmHg
